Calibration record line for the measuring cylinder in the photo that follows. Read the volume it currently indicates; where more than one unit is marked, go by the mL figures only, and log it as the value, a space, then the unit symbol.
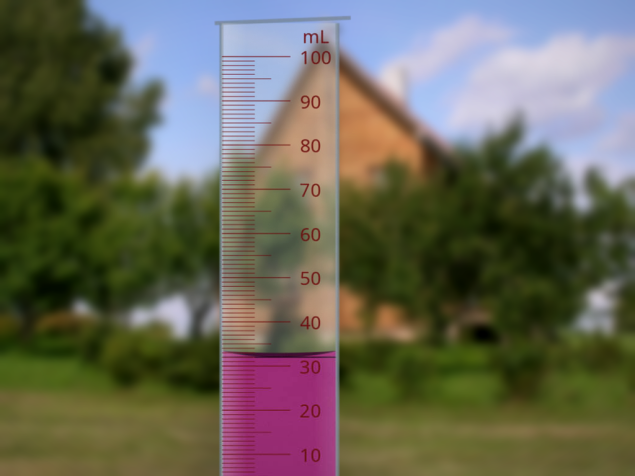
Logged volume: 32 mL
